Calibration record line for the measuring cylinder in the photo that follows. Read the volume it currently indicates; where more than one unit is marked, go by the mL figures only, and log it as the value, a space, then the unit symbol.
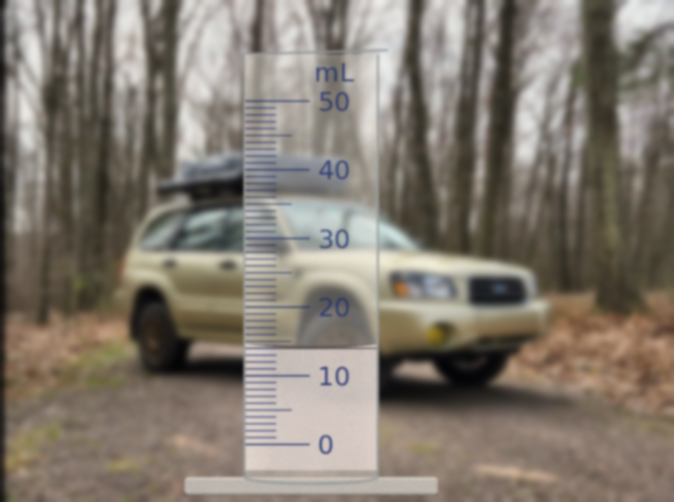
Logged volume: 14 mL
